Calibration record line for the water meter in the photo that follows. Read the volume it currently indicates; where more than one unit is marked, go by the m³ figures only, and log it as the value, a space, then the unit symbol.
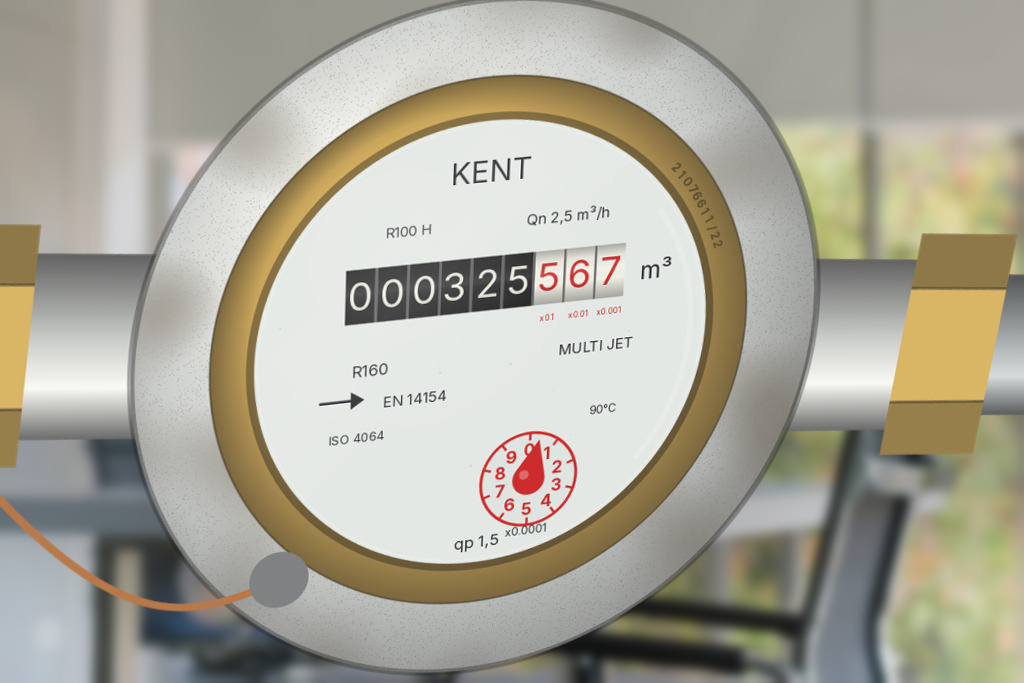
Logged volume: 325.5670 m³
